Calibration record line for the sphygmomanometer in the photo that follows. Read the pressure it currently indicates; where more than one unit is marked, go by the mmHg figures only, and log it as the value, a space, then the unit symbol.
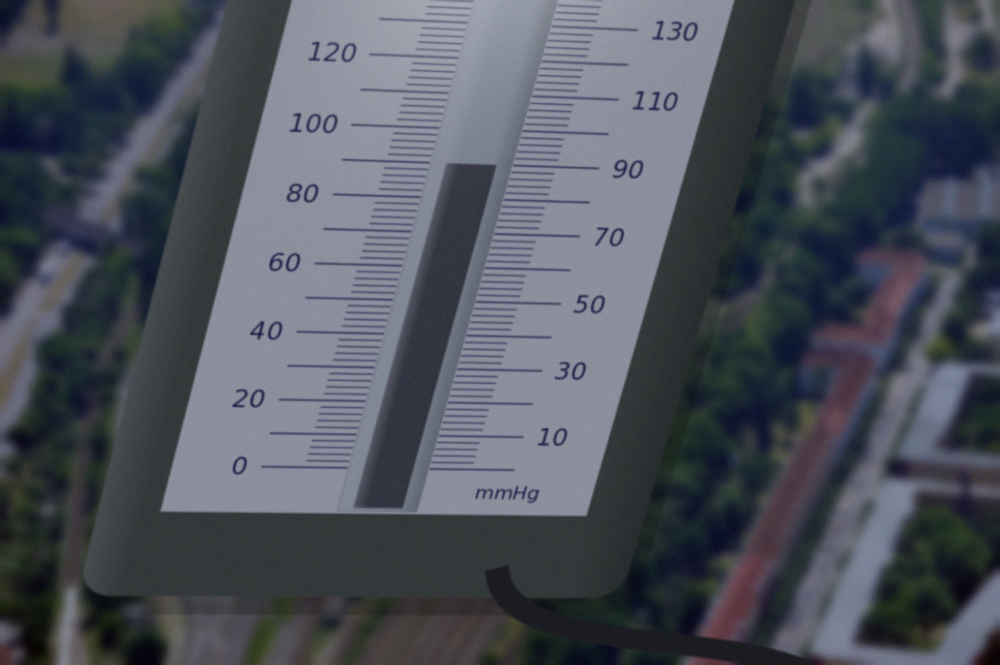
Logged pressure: 90 mmHg
